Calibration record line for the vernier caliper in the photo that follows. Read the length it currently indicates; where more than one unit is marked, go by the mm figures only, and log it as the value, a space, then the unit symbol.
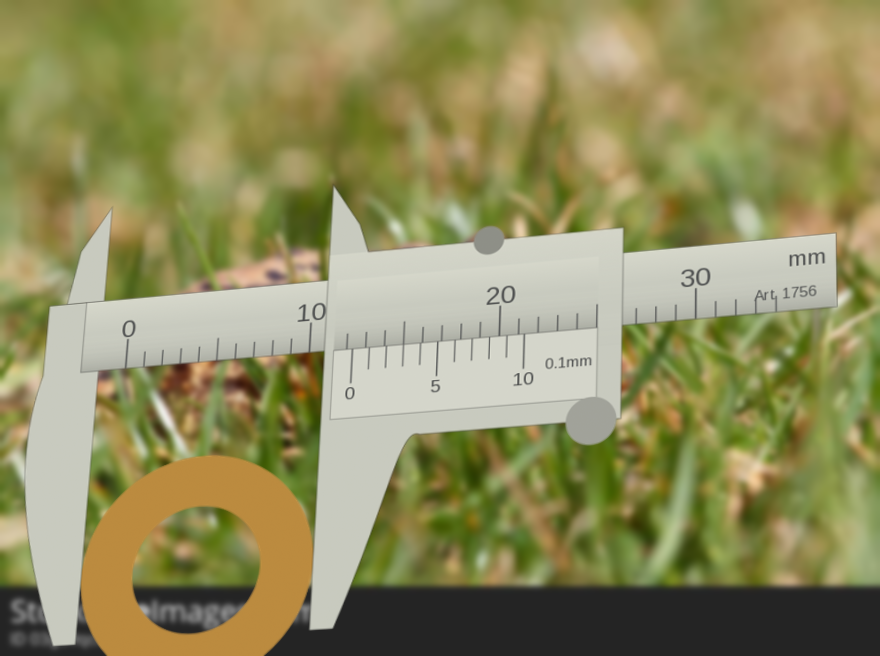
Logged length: 12.3 mm
